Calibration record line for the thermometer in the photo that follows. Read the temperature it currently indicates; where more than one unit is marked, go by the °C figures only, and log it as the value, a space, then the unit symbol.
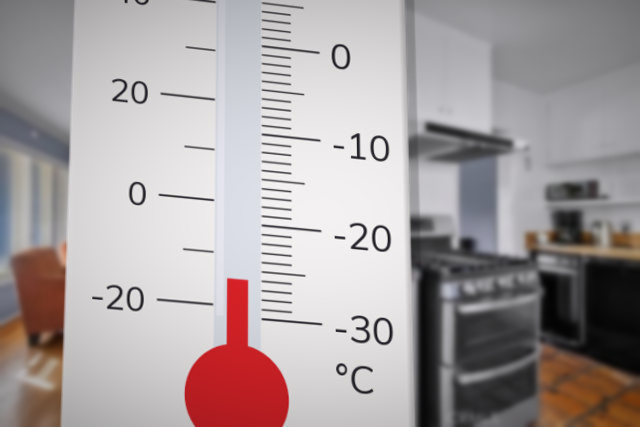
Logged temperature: -26 °C
